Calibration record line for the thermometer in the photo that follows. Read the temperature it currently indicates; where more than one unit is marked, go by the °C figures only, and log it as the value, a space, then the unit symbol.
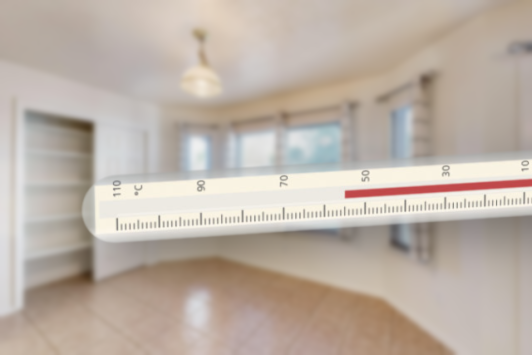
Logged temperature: 55 °C
